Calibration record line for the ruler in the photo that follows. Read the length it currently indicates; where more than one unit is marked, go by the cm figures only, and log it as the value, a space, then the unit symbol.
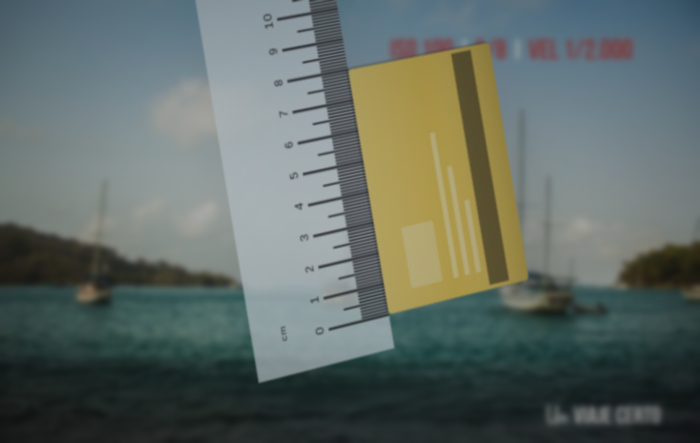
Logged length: 8 cm
